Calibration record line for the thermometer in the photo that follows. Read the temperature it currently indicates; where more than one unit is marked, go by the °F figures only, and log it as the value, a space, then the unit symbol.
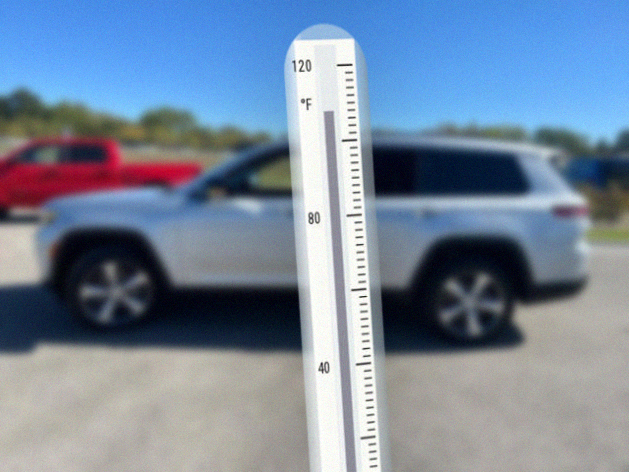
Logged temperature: 108 °F
